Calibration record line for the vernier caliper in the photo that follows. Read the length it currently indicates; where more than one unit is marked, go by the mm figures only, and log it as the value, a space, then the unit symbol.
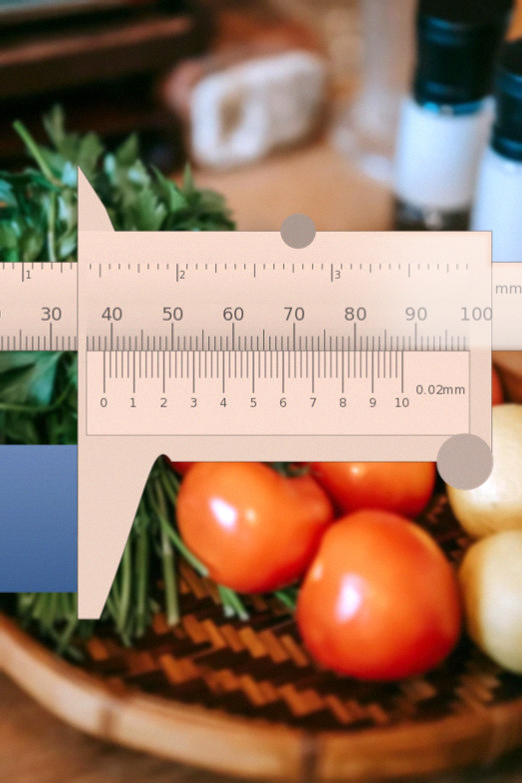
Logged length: 38.8 mm
